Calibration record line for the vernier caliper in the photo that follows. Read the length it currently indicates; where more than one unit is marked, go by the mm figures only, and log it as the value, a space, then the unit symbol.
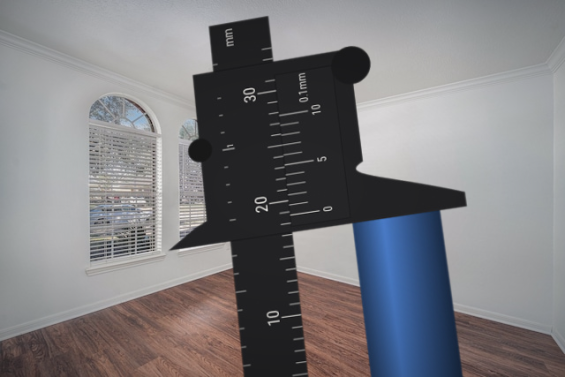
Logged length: 18.7 mm
